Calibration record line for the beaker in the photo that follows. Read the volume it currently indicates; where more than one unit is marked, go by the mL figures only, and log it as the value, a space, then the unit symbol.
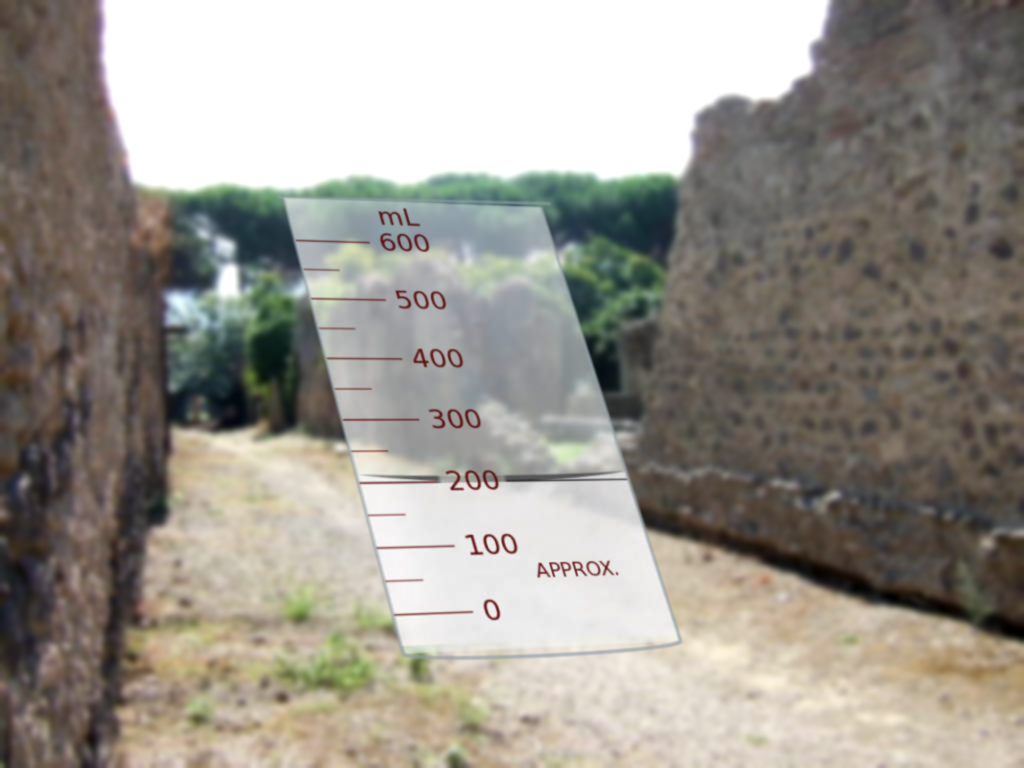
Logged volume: 200 mL
